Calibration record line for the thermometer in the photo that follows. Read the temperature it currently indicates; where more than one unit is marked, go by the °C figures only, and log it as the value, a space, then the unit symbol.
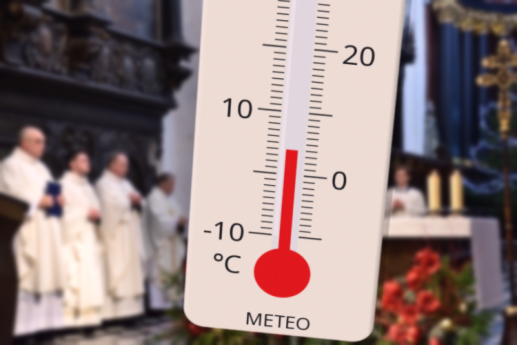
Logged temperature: 4 °C
